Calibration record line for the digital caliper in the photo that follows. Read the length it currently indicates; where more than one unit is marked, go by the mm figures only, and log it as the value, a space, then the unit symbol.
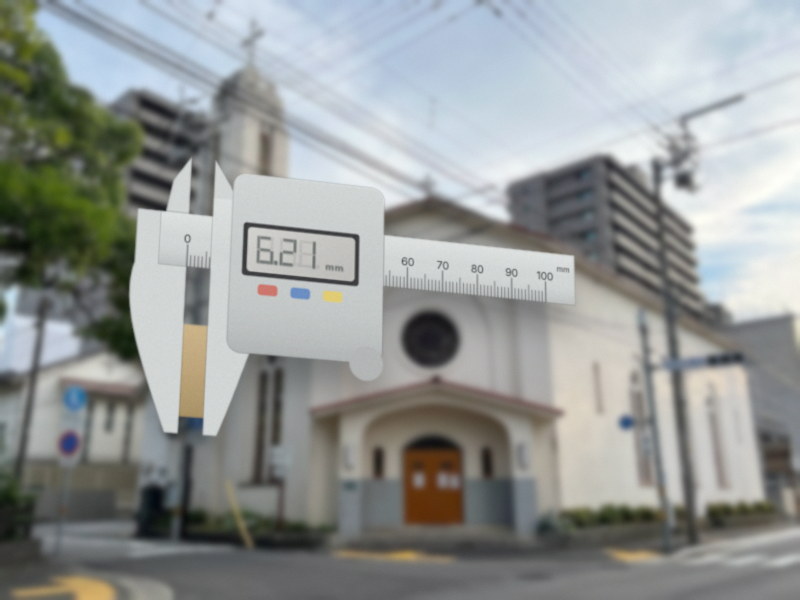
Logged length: 6.21 mm
